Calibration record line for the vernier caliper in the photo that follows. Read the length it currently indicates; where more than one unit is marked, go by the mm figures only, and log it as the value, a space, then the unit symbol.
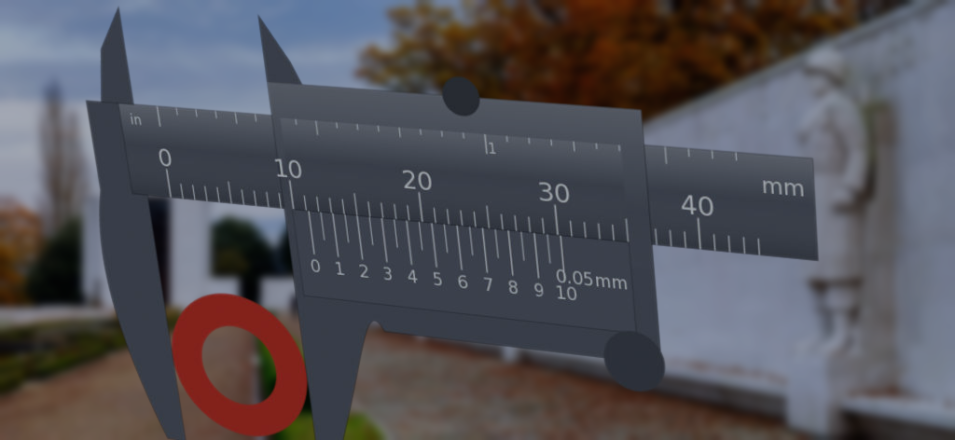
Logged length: 11.2 mm
